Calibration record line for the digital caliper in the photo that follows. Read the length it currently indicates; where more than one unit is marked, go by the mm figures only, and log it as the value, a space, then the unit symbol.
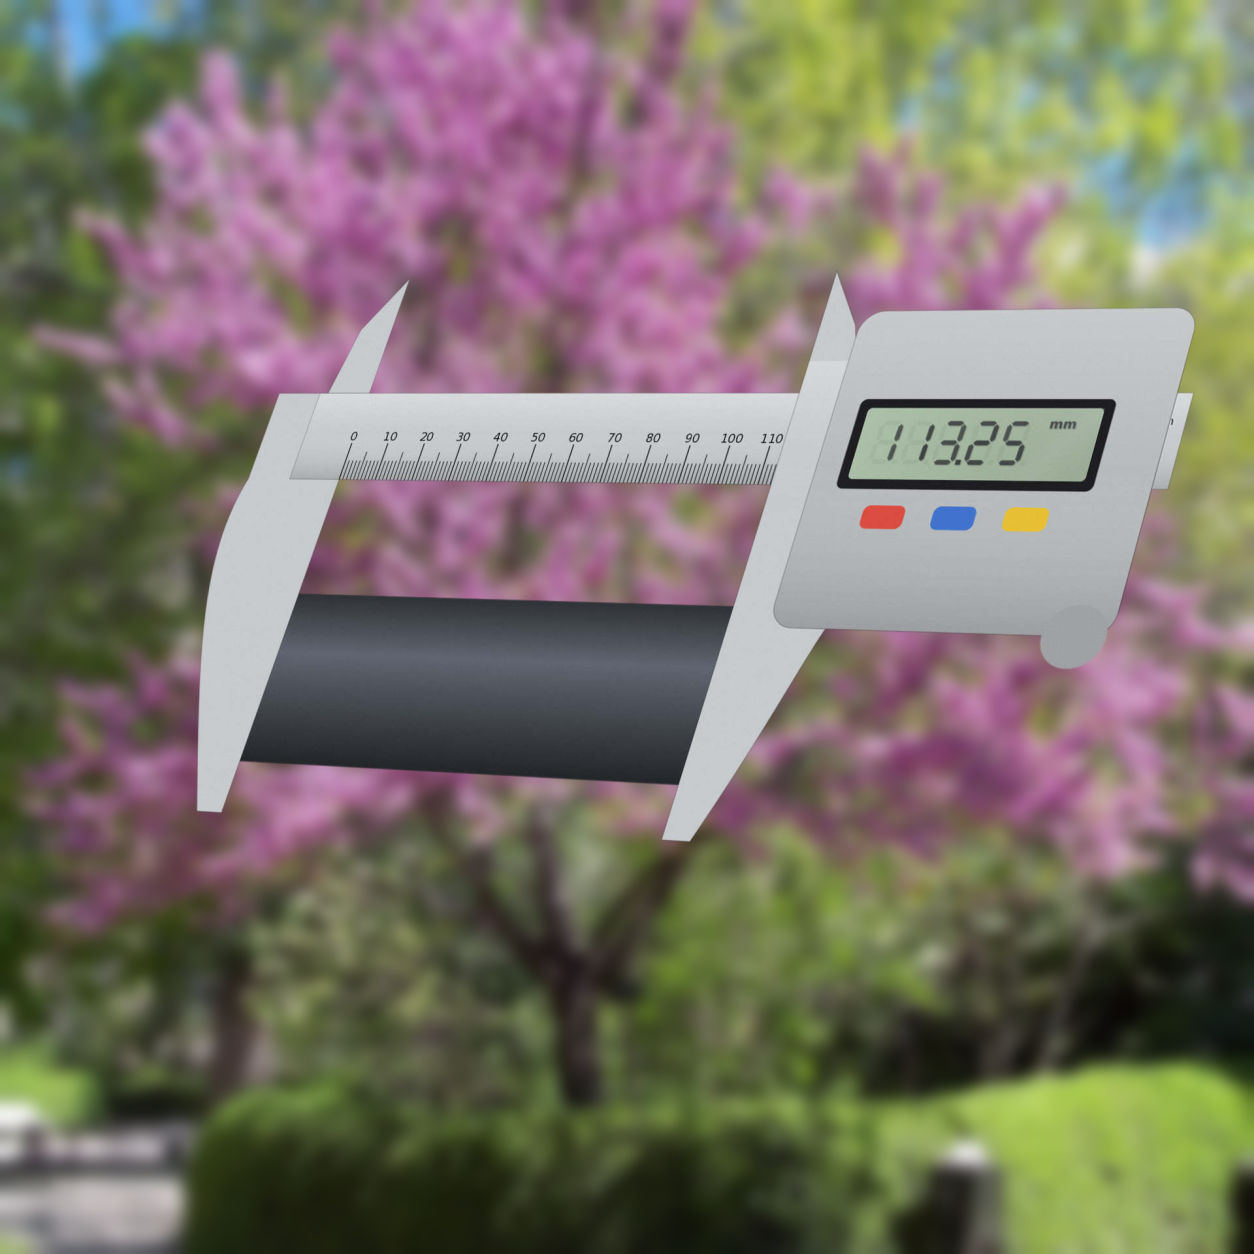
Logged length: 113.25 mm
